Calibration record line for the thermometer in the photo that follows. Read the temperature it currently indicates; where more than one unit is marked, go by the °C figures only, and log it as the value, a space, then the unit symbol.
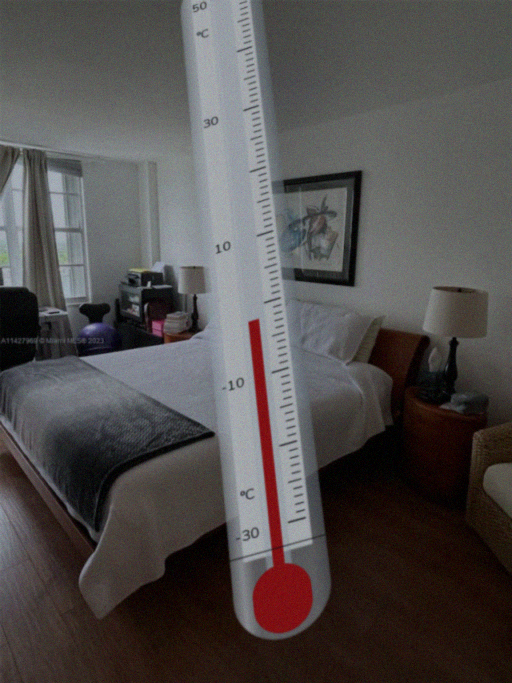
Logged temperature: -2 °C
